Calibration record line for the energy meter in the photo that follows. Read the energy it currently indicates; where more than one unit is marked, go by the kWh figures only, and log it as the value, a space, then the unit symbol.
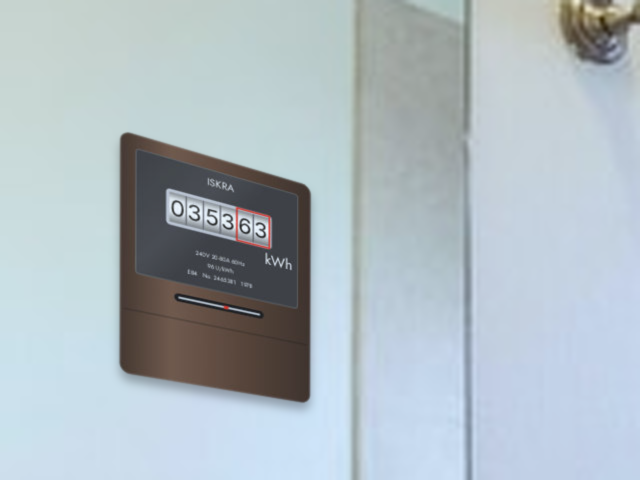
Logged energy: 353.63 kWh
